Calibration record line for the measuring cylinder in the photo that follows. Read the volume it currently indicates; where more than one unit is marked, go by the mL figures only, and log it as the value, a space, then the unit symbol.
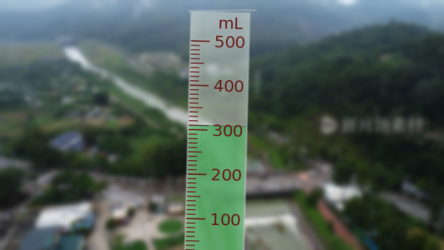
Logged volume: 310 mL
